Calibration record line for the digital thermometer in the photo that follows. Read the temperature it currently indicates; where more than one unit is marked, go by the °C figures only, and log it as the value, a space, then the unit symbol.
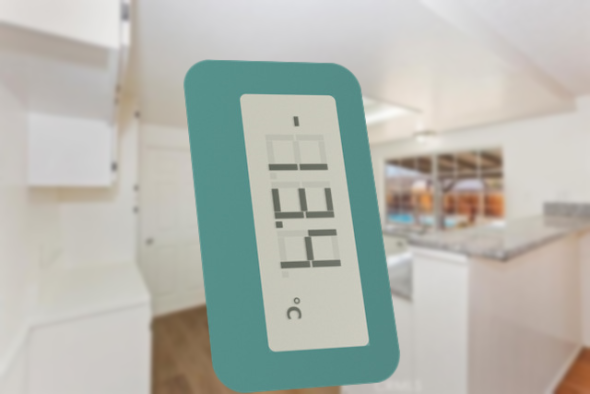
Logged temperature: -13.4 °C
